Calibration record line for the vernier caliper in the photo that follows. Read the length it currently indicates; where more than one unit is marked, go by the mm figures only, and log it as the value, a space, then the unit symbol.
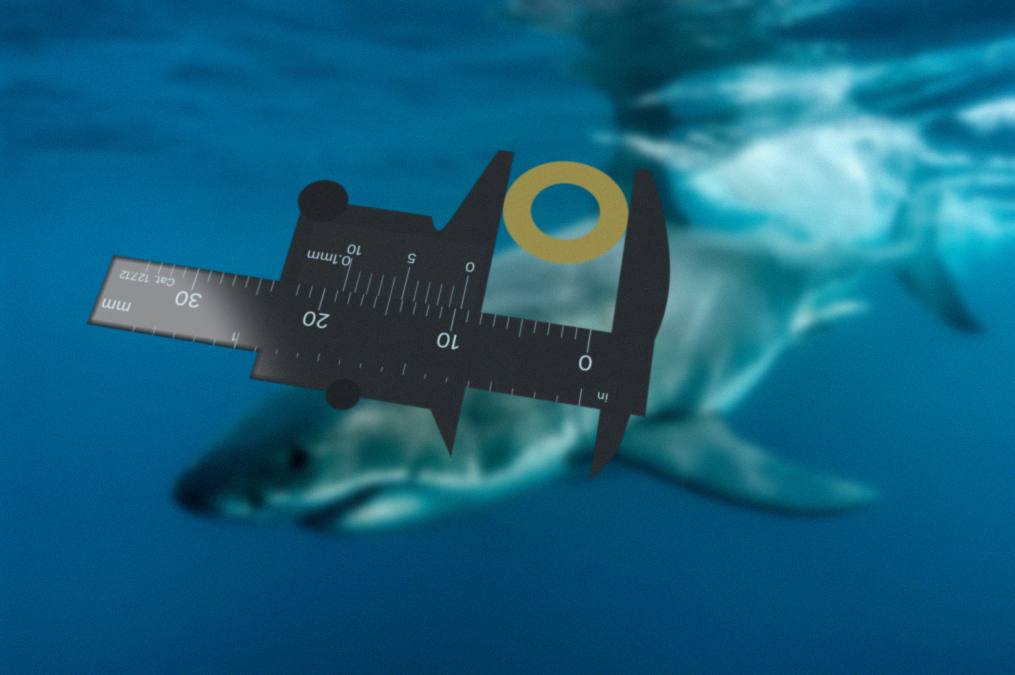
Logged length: 9.6 mm
